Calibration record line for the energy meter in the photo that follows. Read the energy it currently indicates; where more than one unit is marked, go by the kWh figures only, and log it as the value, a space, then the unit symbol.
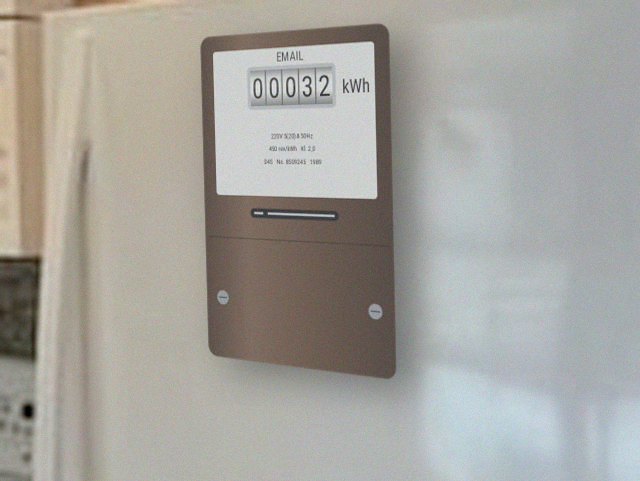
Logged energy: 32 kWh
